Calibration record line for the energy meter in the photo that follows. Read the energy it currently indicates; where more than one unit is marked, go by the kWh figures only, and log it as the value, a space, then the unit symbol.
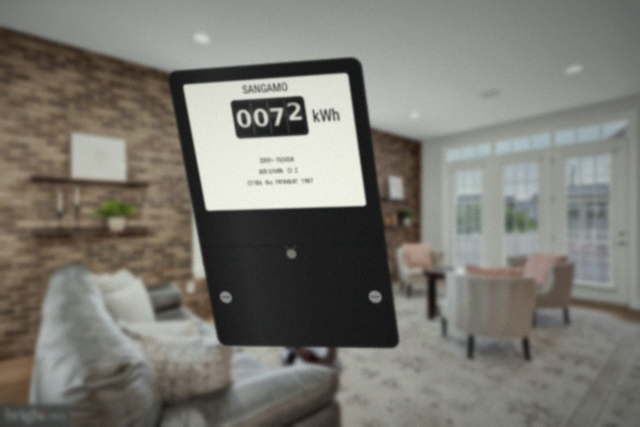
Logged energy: 72 kWh
